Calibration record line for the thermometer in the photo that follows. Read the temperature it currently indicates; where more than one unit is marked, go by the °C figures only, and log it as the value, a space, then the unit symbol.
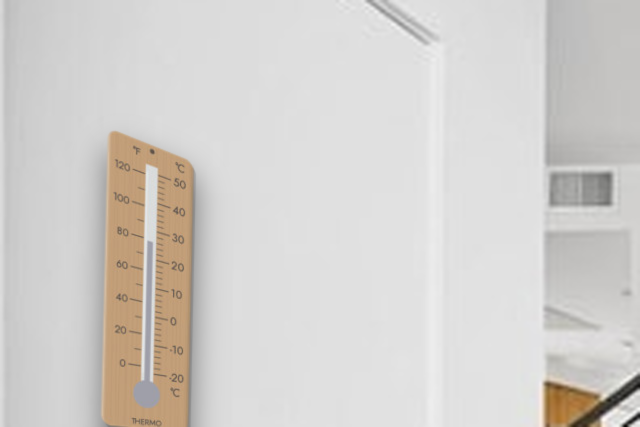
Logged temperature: 26 °C
